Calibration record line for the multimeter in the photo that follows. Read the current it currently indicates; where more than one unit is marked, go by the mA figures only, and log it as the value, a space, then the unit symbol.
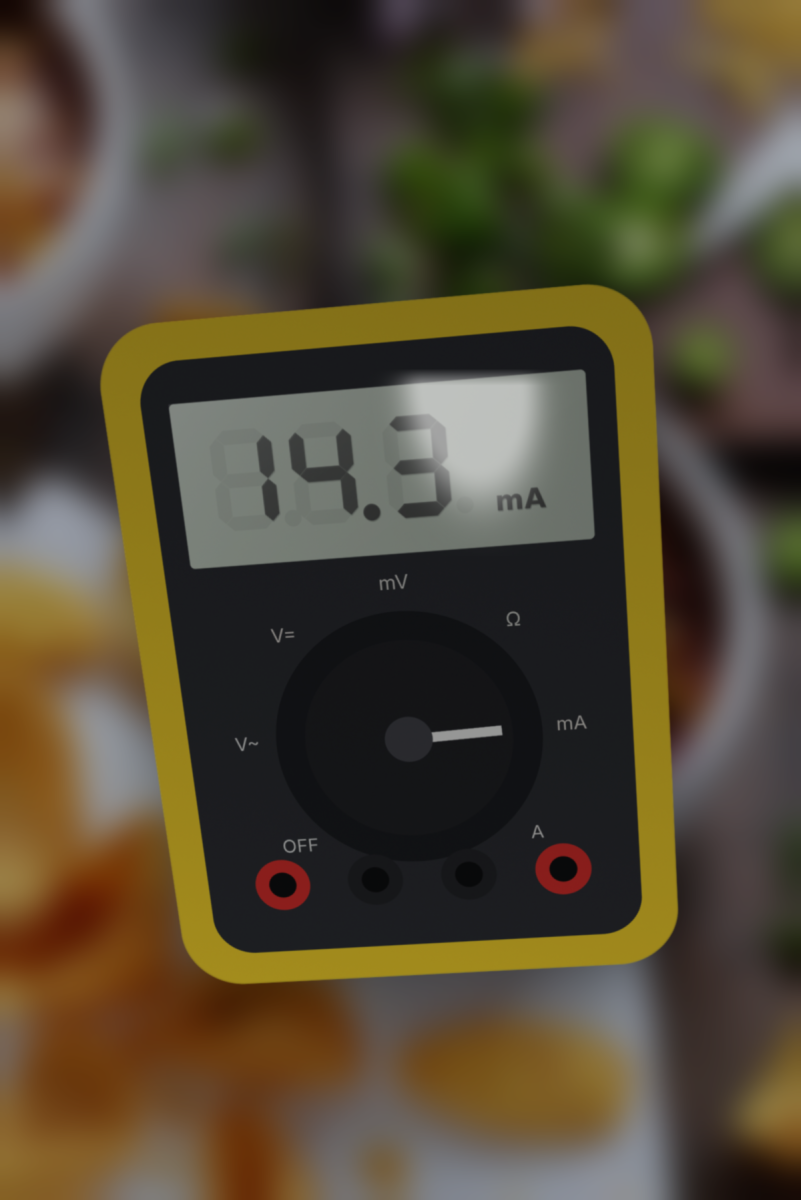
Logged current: 14.3 mA
